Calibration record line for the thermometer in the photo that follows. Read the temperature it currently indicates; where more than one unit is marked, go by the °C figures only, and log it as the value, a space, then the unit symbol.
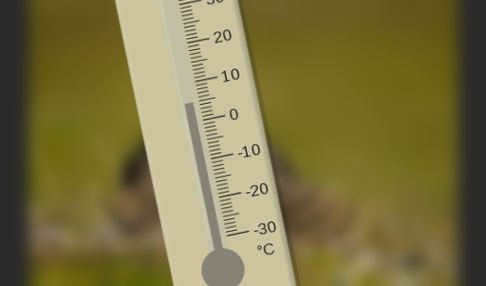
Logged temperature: 5 °C
